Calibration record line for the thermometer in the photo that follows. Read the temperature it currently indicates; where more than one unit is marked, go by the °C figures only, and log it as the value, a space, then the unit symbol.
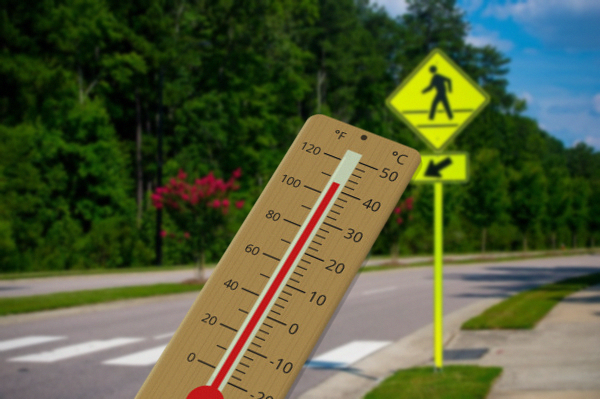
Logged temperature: 42 °C
